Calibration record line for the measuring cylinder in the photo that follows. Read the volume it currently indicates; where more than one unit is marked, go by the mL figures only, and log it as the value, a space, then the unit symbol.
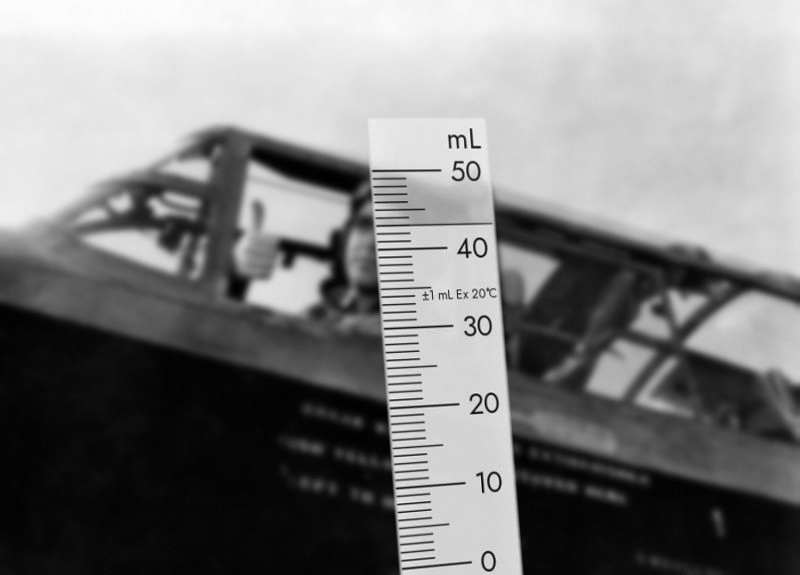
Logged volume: 43 mL
